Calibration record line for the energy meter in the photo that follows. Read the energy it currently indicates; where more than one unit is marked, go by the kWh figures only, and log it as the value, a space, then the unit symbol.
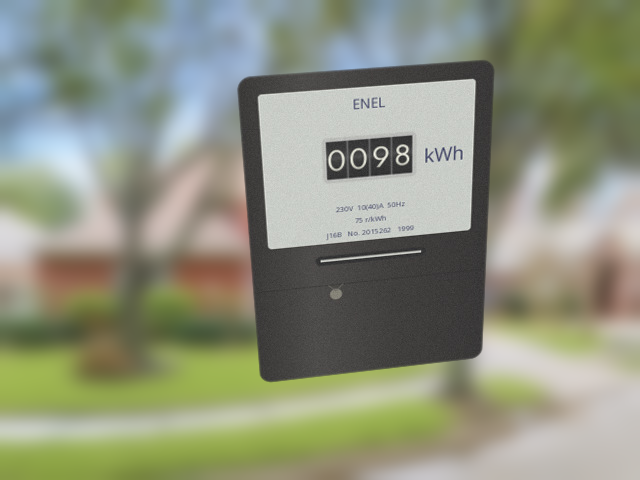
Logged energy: 98 kWh
